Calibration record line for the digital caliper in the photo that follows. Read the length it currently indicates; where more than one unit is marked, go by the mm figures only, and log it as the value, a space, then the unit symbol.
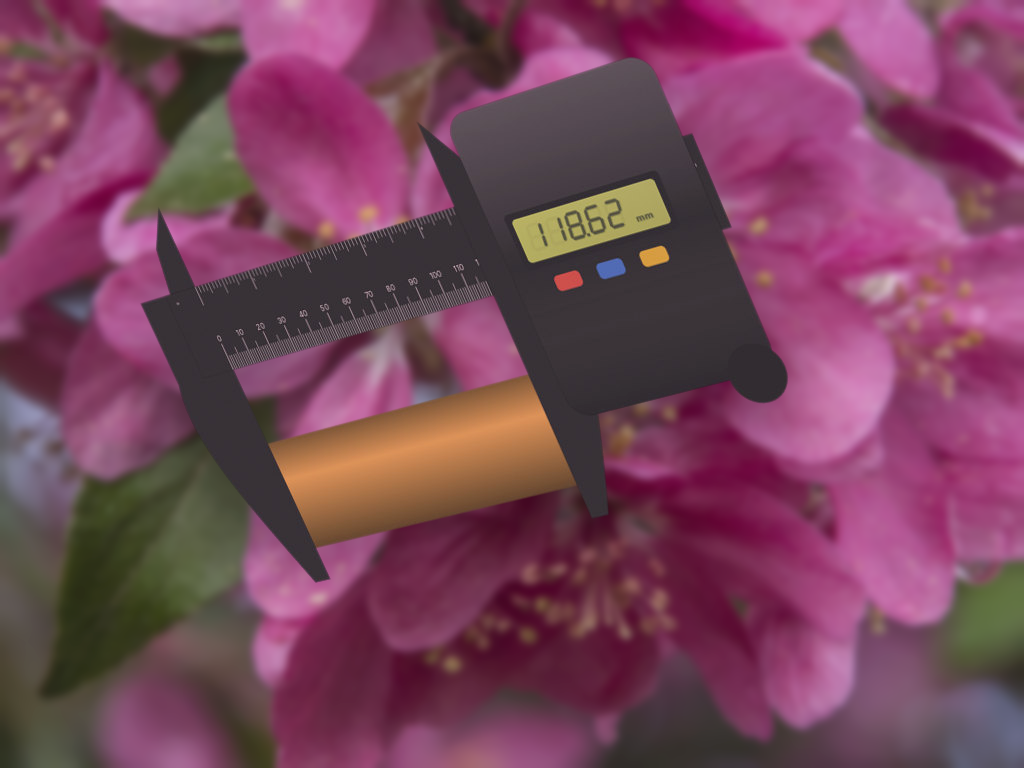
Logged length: 118.62 mm
